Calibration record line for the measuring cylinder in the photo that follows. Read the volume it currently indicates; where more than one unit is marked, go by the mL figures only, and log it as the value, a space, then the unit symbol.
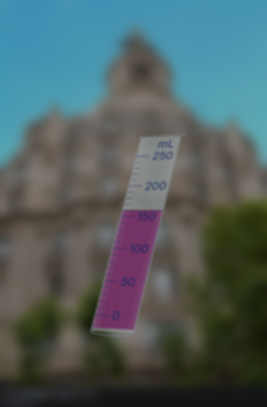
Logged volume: 160 mL
